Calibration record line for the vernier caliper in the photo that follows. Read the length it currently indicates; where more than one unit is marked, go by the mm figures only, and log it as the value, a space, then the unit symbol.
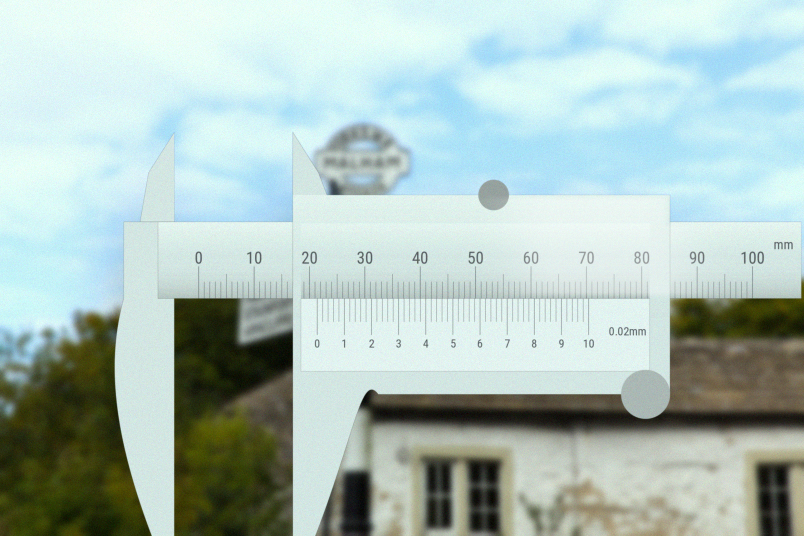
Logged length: 21.4 mm
